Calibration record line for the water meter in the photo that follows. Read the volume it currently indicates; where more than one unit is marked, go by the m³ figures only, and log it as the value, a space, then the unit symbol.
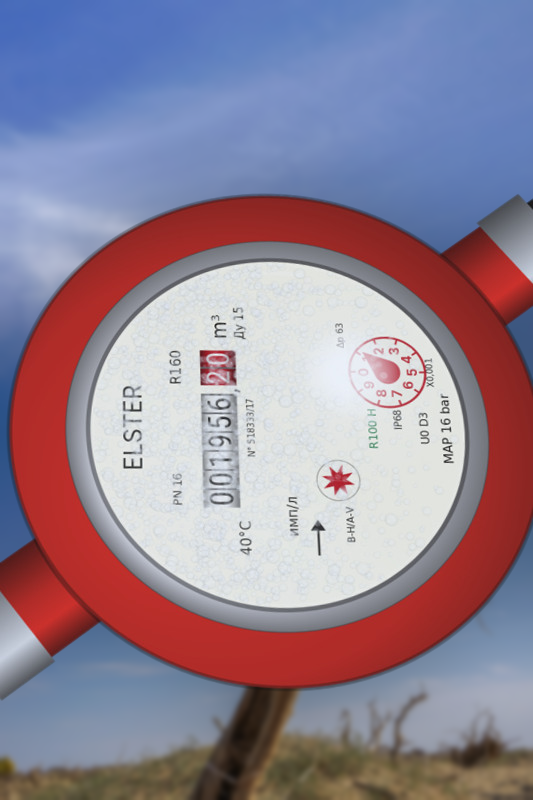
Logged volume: 1956.201 m³
